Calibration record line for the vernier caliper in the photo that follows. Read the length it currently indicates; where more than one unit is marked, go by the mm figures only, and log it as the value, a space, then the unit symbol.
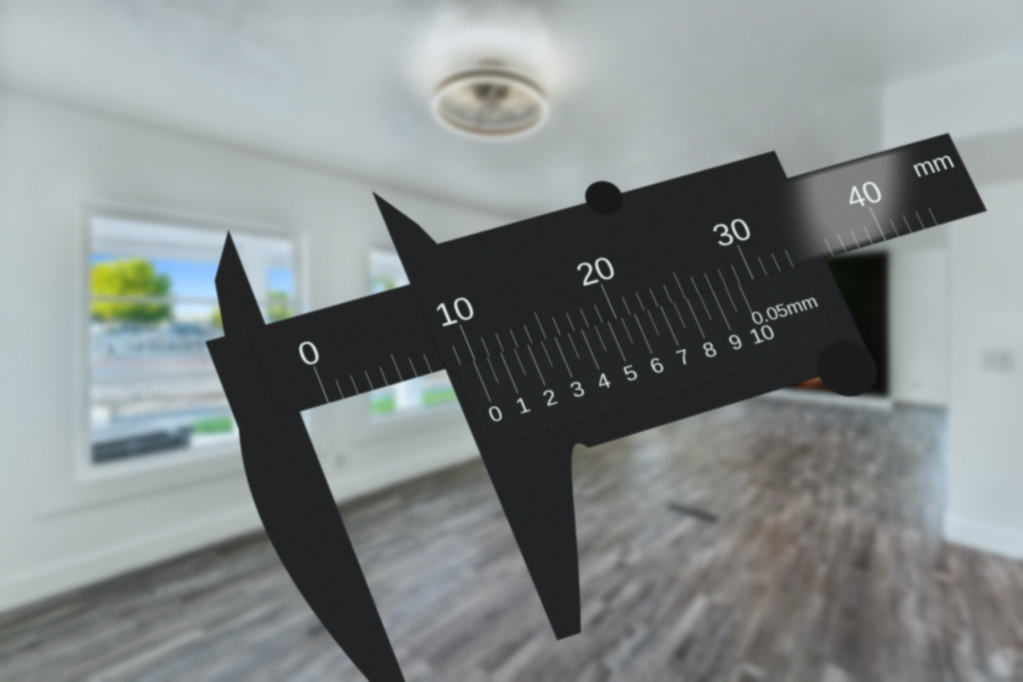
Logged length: 9.9 mm
